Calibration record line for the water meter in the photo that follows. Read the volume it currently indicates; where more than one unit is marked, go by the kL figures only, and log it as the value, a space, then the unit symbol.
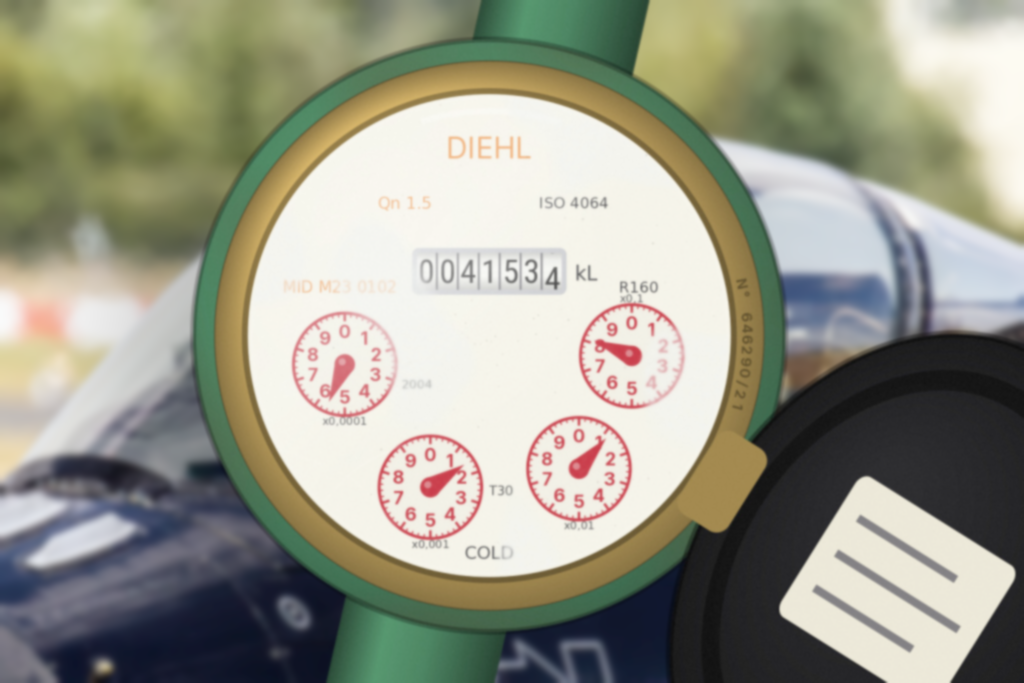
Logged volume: 41533.8115 kL
